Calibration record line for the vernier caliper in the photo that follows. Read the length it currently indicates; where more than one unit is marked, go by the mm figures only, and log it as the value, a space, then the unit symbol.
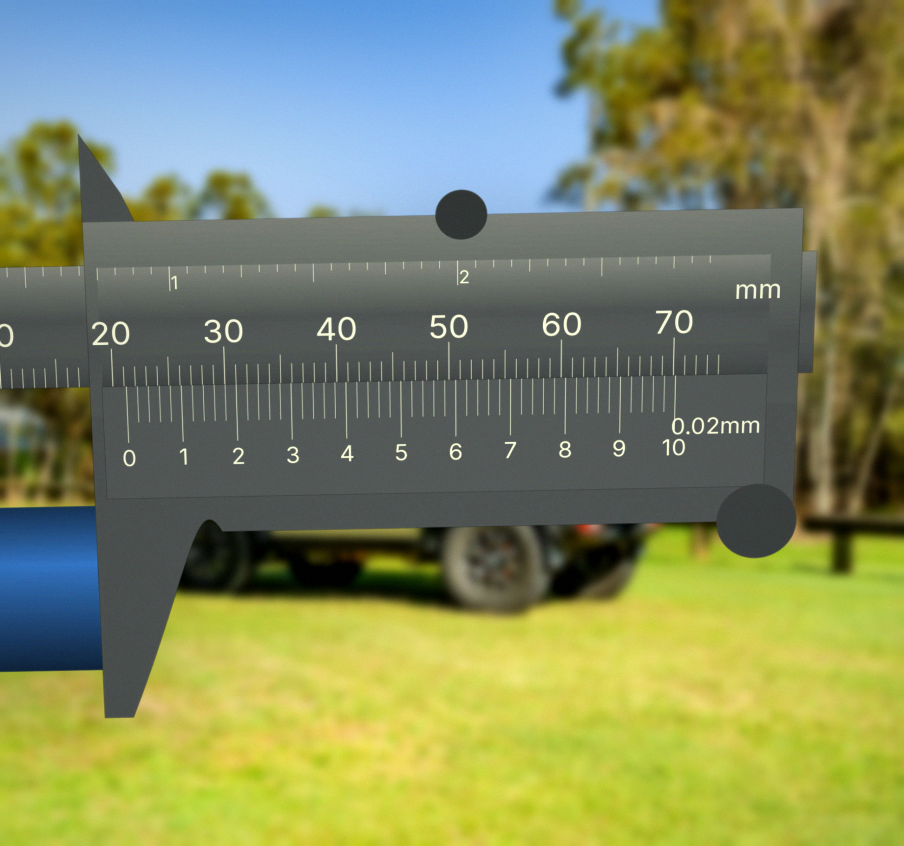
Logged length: 21.2 mm
